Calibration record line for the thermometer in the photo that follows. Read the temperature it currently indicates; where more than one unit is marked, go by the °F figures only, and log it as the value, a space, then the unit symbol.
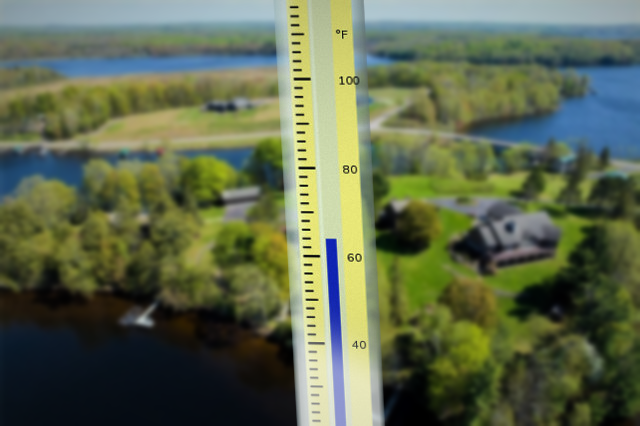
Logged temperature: 64 °F
